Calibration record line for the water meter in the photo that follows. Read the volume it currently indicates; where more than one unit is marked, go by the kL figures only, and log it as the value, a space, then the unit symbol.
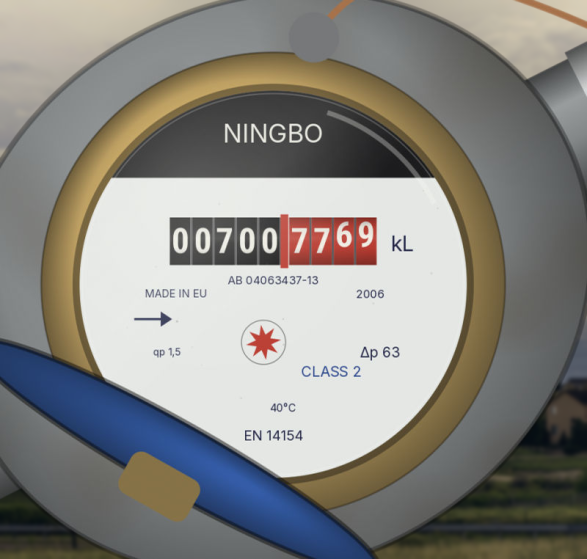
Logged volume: 700.7769 kL
